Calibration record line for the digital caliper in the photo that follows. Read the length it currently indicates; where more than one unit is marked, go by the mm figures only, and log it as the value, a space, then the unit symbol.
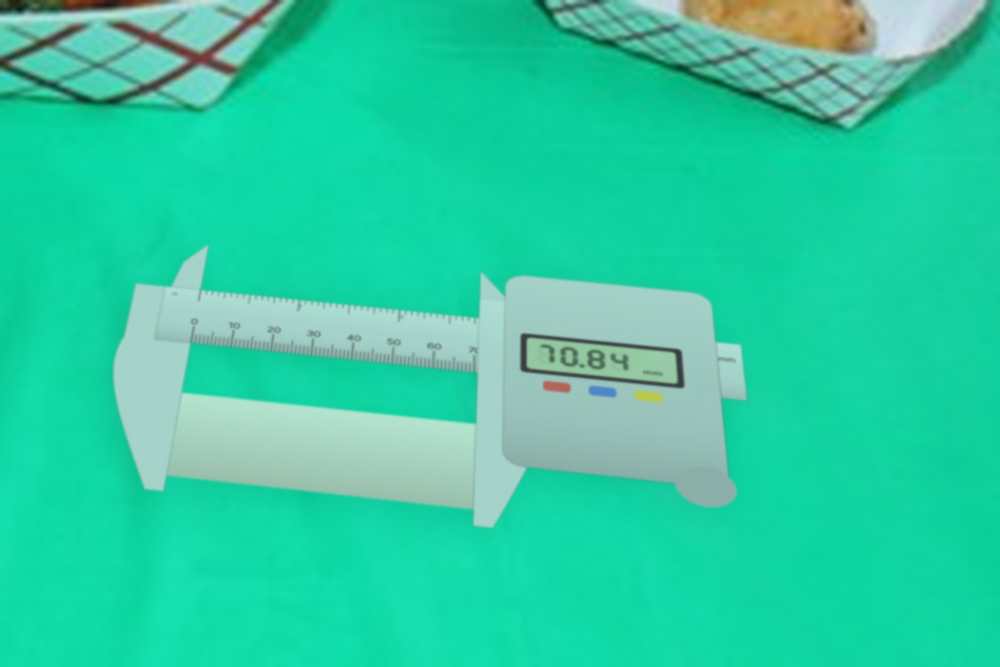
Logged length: 70.84 mm
